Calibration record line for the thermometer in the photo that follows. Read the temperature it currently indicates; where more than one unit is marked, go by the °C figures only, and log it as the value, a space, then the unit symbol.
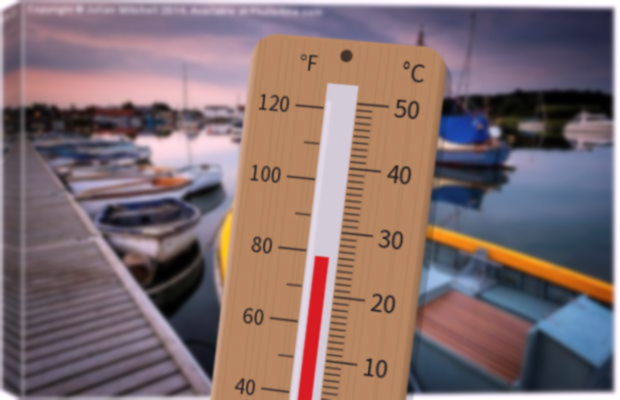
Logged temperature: 26 °C
